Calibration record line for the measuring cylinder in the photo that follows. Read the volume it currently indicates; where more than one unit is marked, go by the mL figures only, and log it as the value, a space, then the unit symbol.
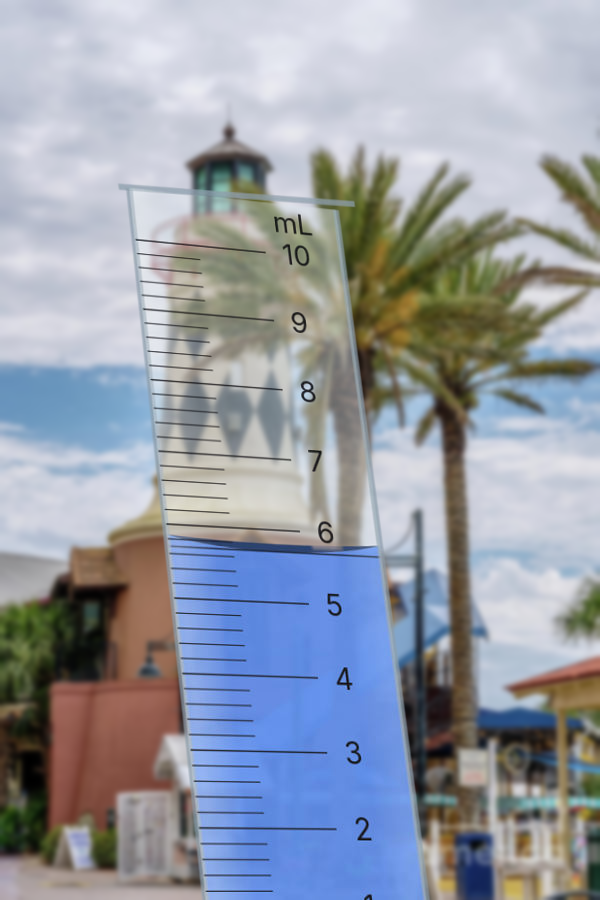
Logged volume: 5.7 mL
